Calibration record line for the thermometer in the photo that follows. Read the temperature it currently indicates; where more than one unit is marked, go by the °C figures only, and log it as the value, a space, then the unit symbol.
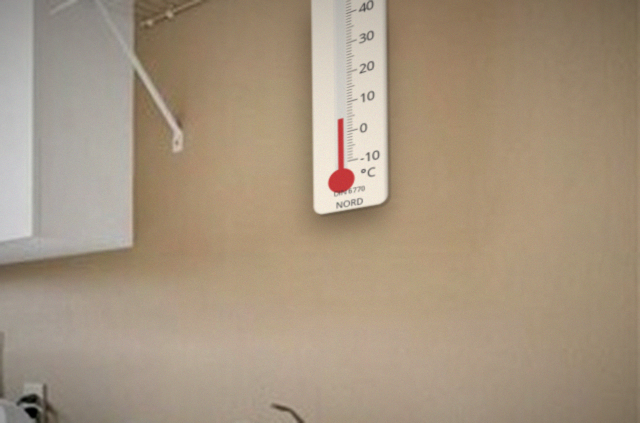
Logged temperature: 5 °C
